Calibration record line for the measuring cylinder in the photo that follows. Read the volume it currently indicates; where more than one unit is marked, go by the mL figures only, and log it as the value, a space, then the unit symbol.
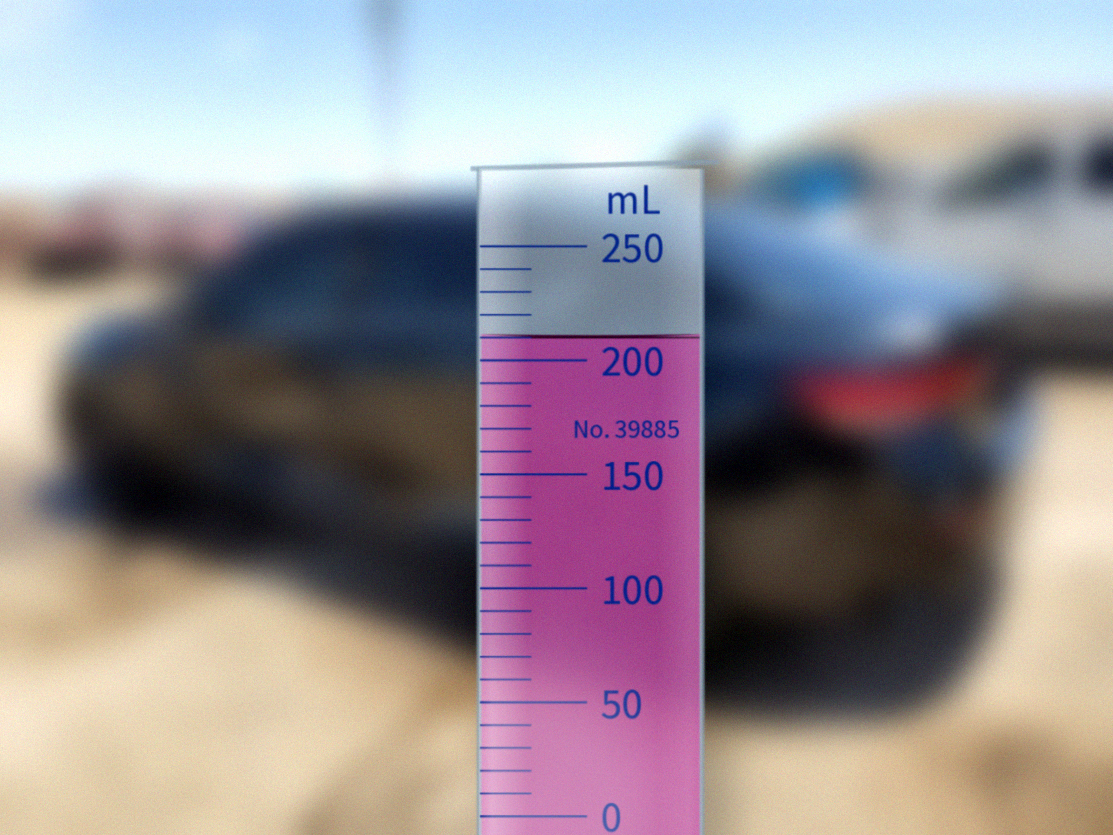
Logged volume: 210 mL
